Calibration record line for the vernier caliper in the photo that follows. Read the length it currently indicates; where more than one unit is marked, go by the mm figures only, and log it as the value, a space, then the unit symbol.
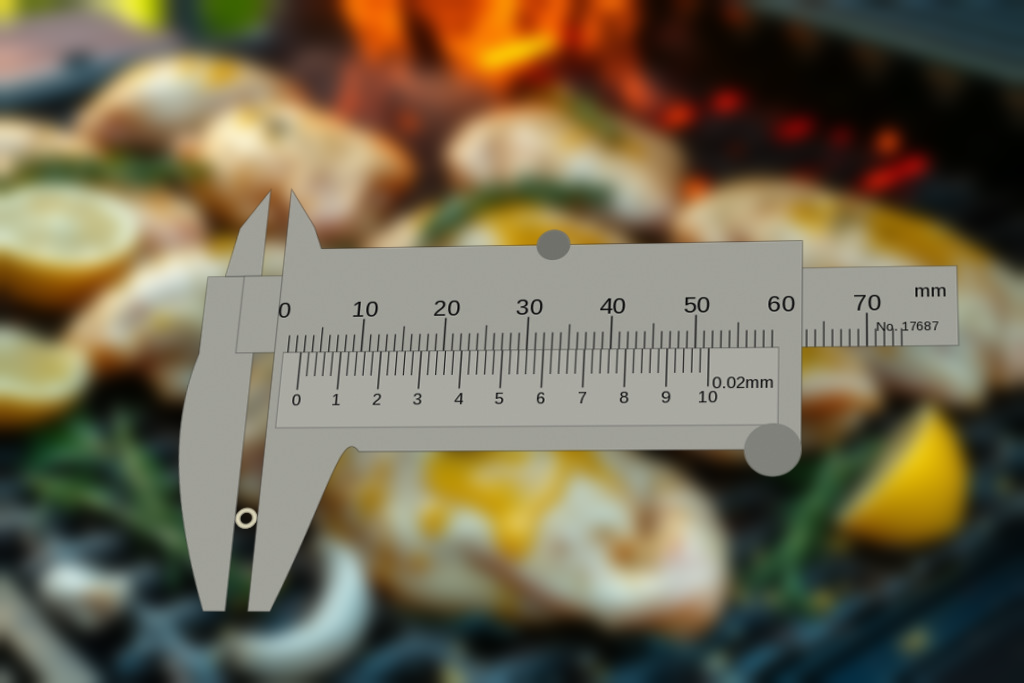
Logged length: 2.6 mm
